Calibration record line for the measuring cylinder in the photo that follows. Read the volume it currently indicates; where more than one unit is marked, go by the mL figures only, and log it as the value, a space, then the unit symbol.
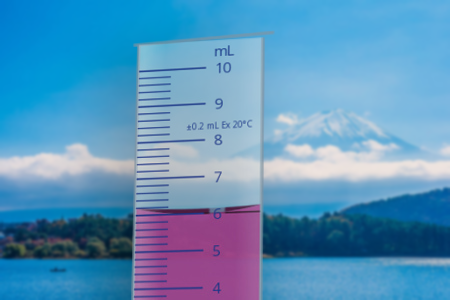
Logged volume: 6 mL
